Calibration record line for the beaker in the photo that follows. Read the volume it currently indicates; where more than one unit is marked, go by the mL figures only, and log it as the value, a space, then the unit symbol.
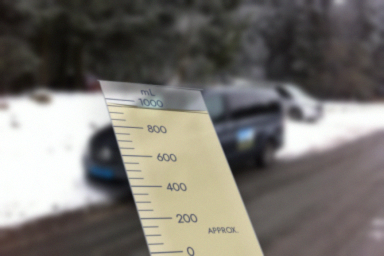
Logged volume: 950 mL
